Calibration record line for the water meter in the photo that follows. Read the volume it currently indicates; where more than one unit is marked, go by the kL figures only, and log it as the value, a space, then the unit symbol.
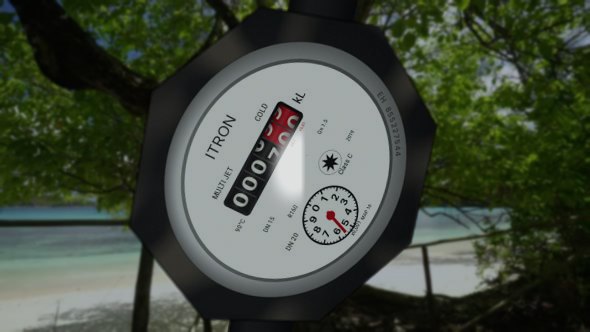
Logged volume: 6.995 kL
